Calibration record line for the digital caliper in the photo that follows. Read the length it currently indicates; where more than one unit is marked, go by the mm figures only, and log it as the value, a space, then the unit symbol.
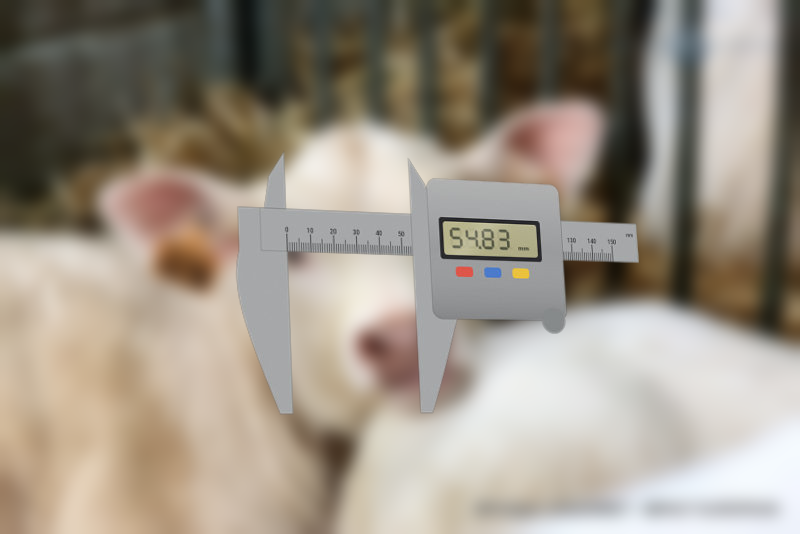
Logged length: 54.83 mm
